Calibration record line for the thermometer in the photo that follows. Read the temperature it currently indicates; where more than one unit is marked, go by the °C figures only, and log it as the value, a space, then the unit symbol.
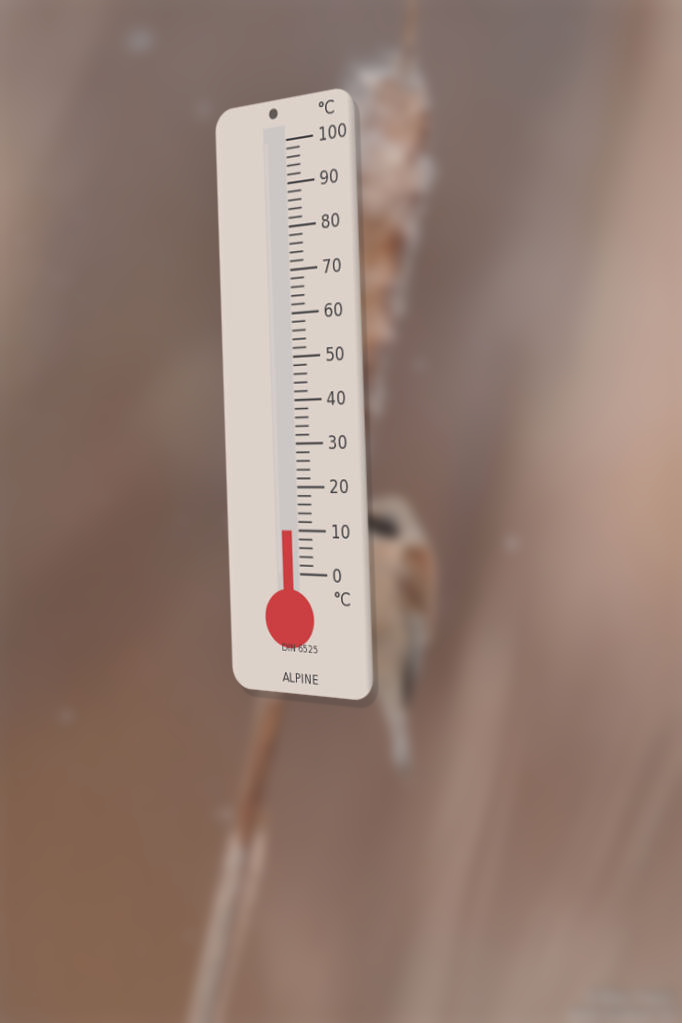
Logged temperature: 10 °C
